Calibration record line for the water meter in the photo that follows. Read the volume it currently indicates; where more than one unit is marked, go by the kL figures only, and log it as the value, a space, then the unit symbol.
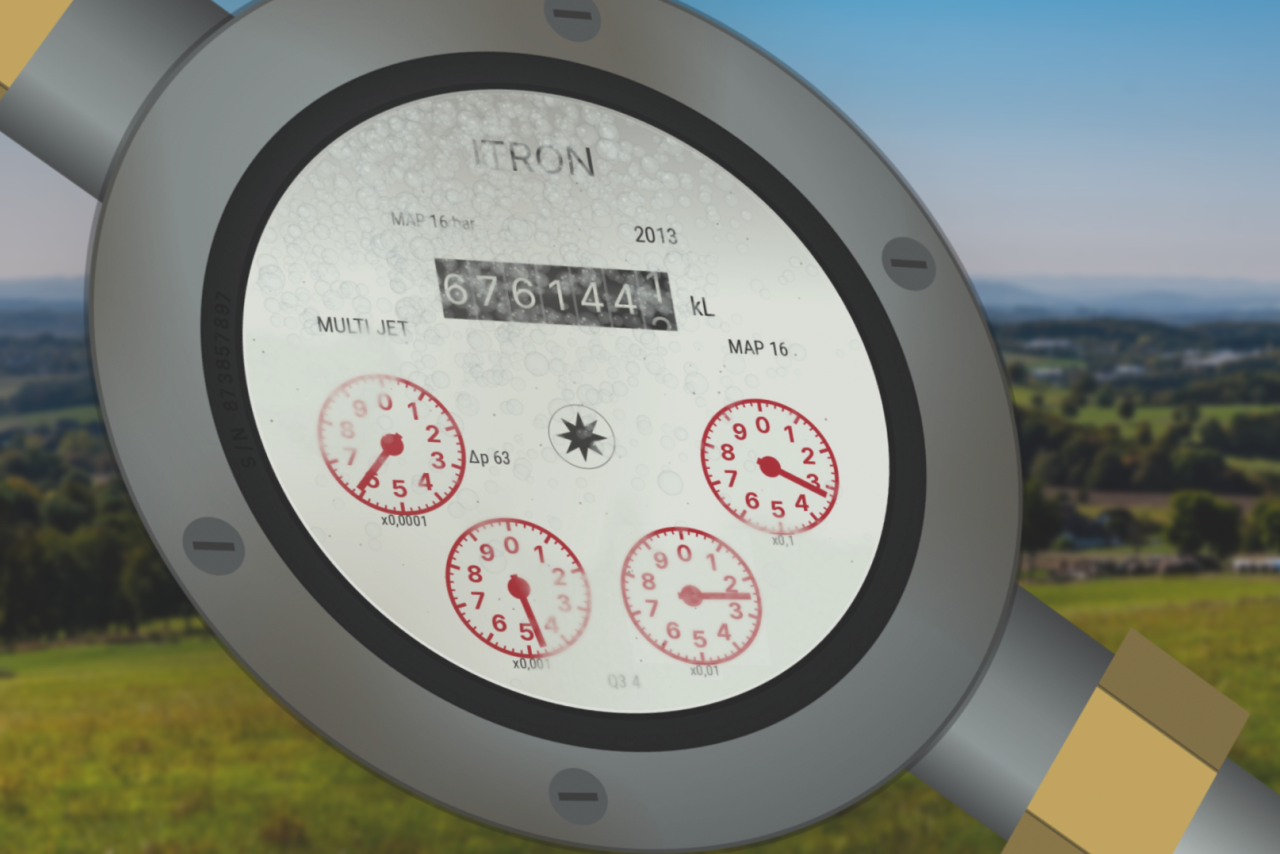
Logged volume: 6761441.3246 kL
